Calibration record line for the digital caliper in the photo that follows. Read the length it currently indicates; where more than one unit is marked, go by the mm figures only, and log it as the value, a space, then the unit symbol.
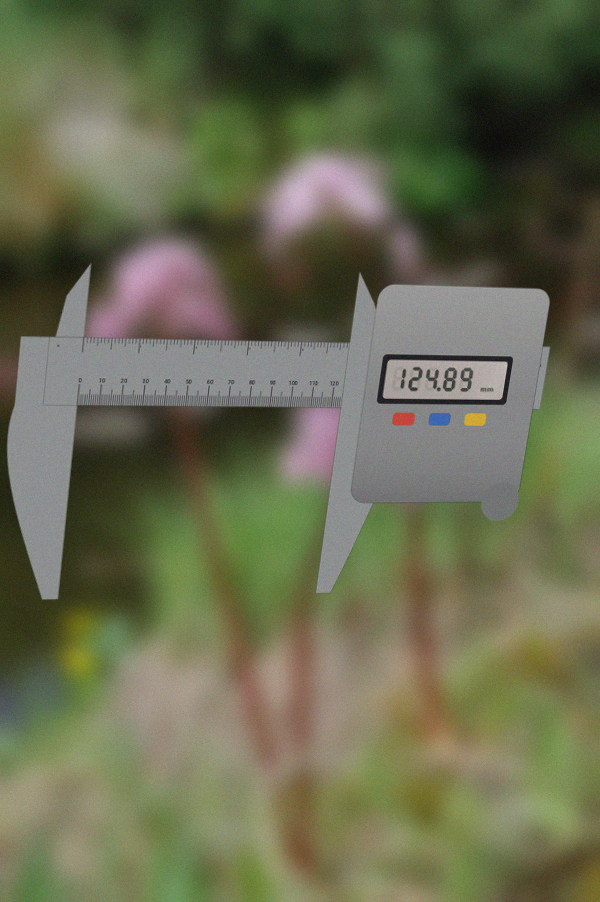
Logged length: 124.89 mm
